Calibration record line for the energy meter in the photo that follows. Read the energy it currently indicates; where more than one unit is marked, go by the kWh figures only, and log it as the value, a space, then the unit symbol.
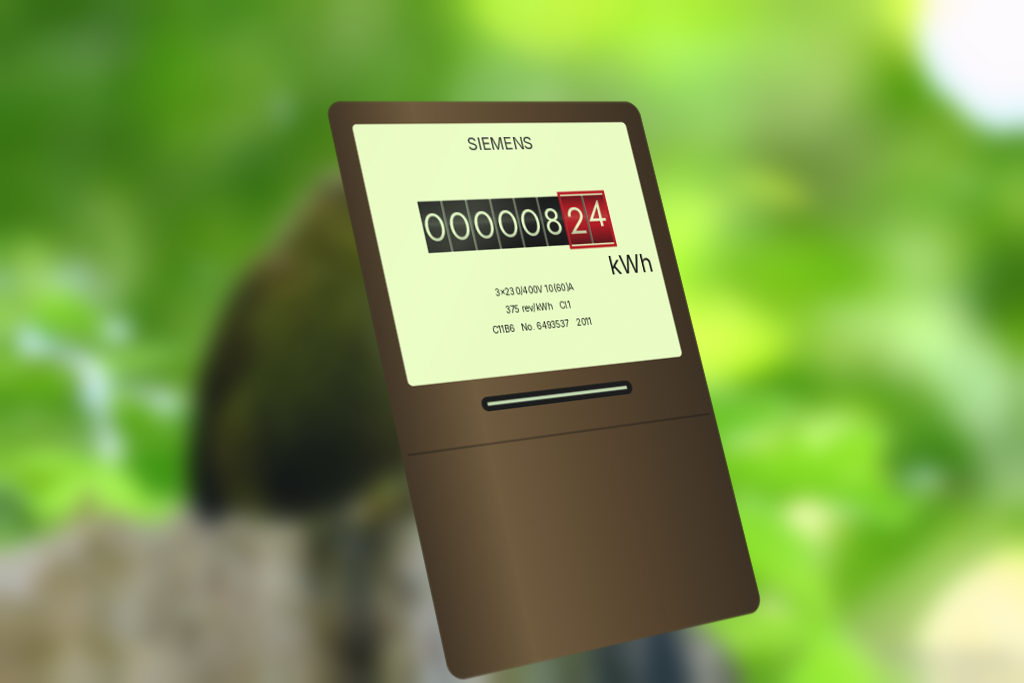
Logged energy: 8.24 kWh
